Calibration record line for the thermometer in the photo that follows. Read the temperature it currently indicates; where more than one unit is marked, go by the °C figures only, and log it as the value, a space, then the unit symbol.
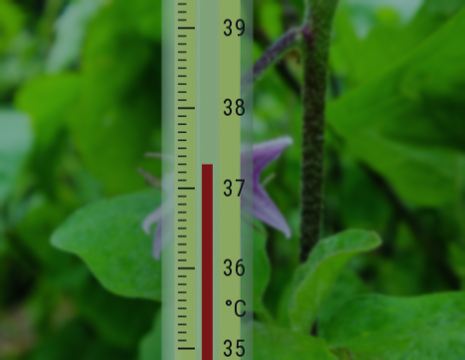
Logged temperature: 37.3 °C
